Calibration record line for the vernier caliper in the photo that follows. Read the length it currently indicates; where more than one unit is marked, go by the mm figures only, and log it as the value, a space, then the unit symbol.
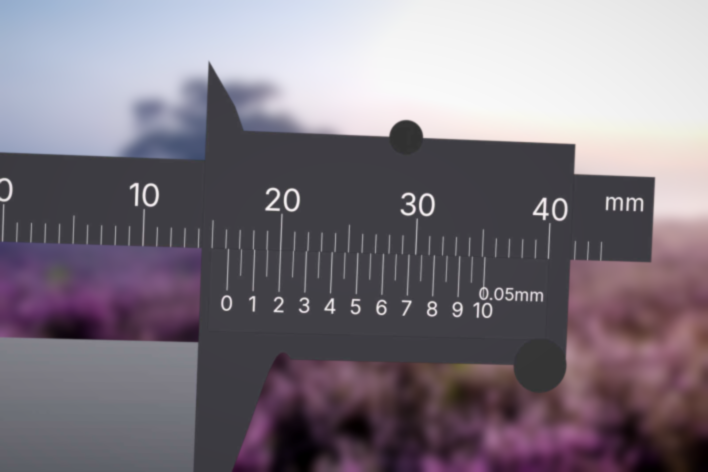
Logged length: 16.2 mm
